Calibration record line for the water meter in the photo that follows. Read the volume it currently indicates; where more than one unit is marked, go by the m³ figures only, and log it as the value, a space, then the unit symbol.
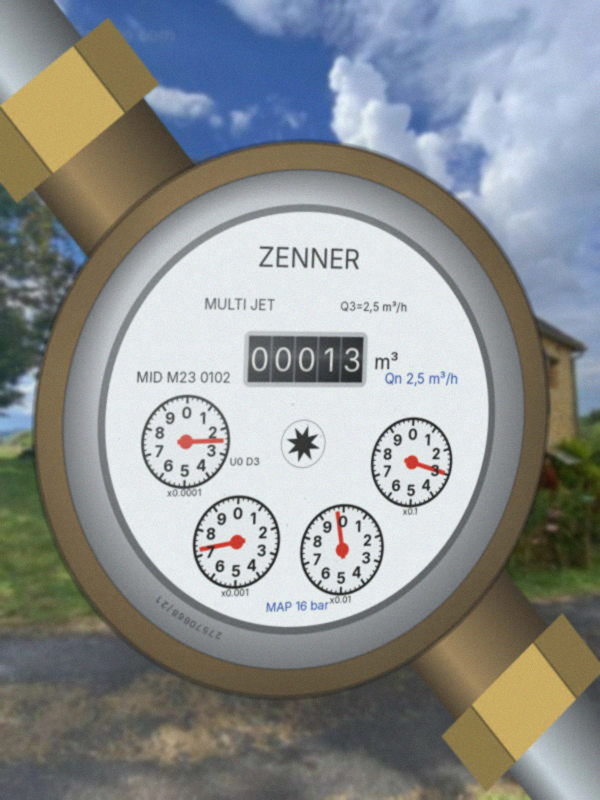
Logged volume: 13.2972 m³
